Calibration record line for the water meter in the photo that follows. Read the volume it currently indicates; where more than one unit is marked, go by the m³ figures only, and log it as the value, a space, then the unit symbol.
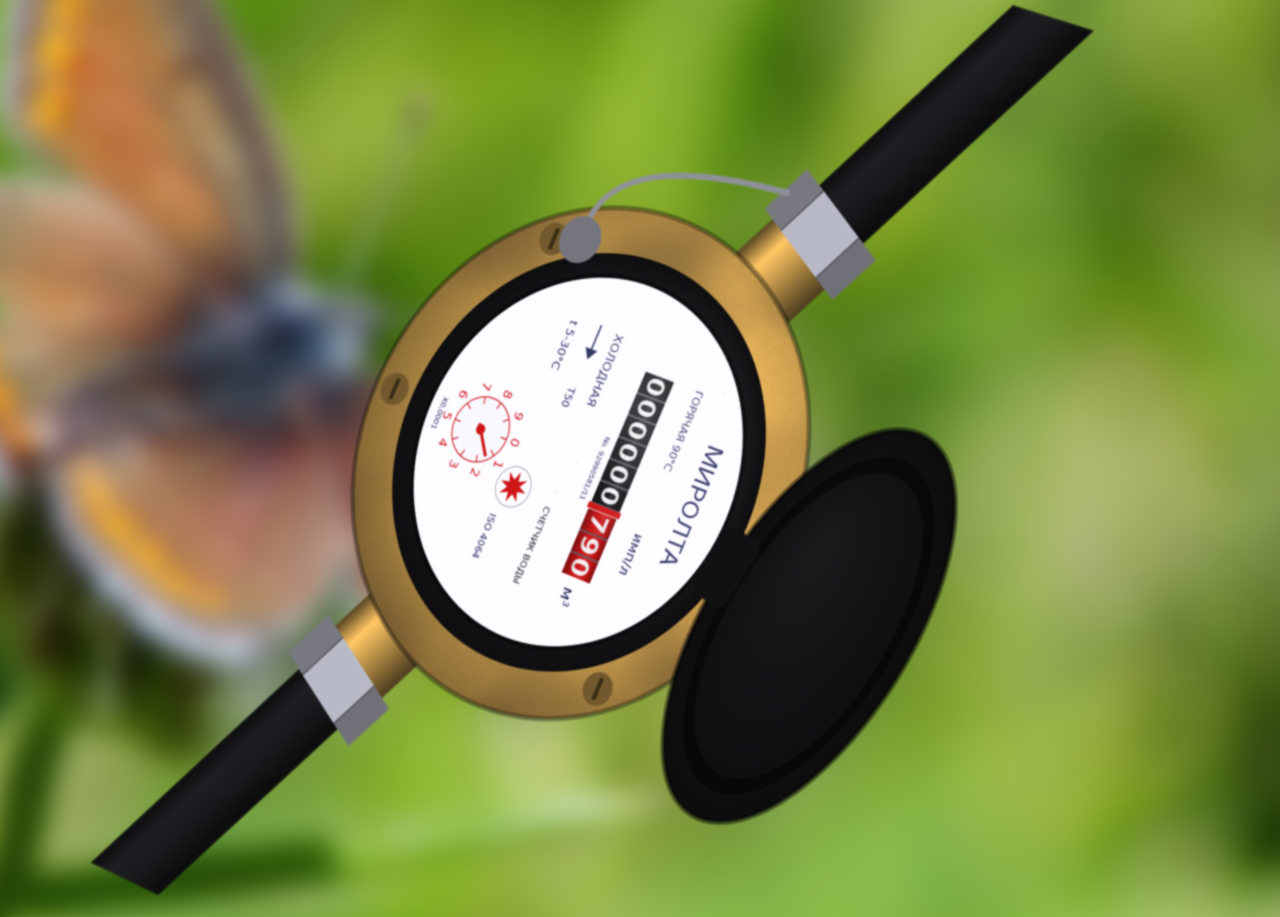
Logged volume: 0.7901 m³
